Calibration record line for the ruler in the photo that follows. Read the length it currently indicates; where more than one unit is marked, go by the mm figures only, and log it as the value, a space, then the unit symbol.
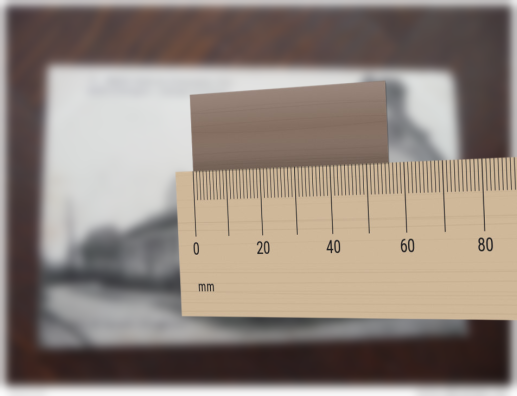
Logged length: 56 mm
